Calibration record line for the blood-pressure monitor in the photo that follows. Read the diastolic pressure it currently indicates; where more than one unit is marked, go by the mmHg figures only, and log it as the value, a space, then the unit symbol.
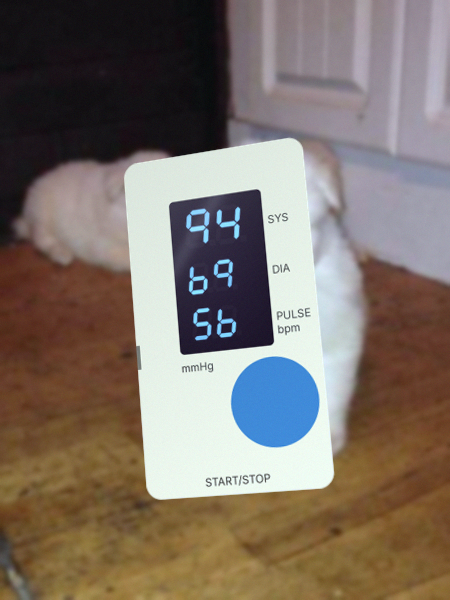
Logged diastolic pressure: 69 mmHg
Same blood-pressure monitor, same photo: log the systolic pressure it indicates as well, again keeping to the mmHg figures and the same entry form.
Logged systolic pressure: 94 mmHg
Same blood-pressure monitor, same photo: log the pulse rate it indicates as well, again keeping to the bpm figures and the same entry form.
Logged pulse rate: 56 bpm
